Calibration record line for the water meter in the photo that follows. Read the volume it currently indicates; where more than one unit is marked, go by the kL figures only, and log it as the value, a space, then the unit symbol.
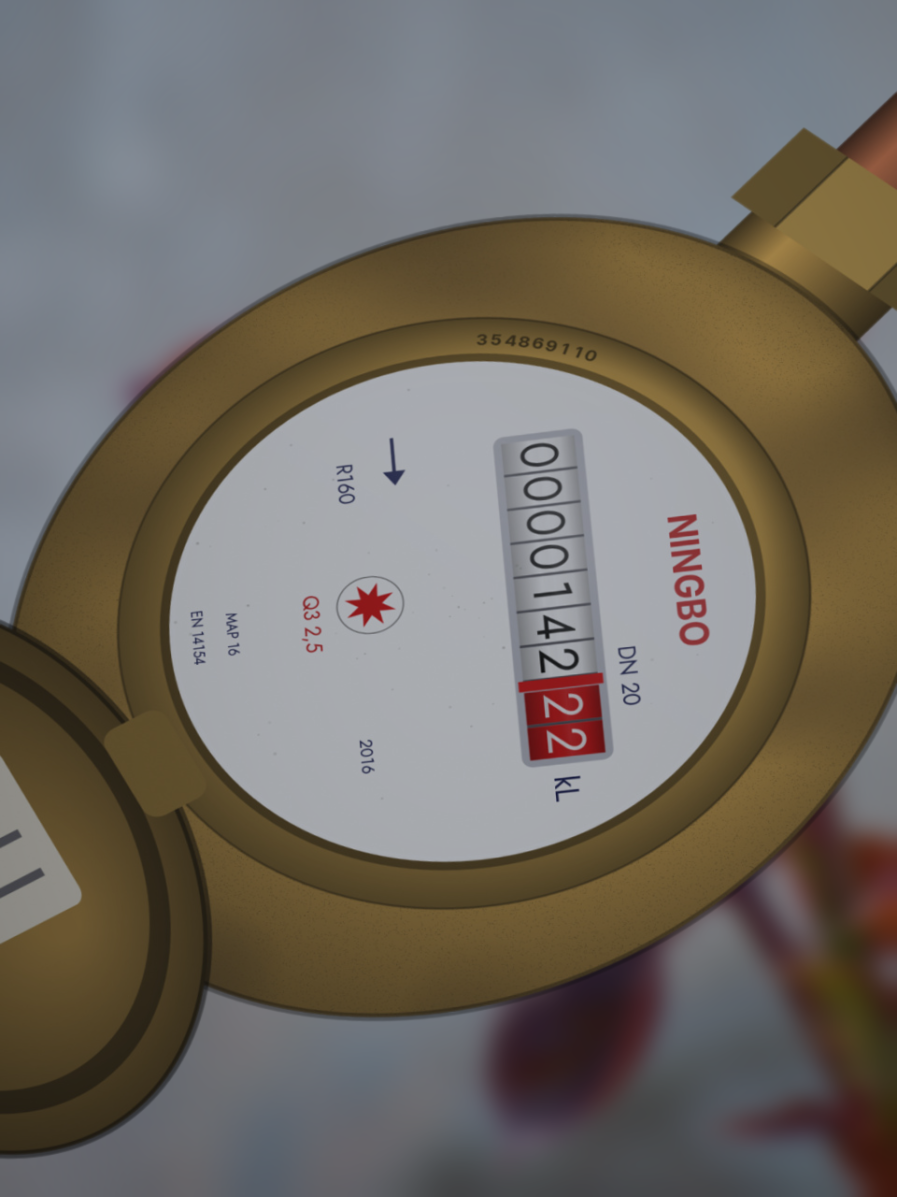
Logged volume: 142.22 kL
